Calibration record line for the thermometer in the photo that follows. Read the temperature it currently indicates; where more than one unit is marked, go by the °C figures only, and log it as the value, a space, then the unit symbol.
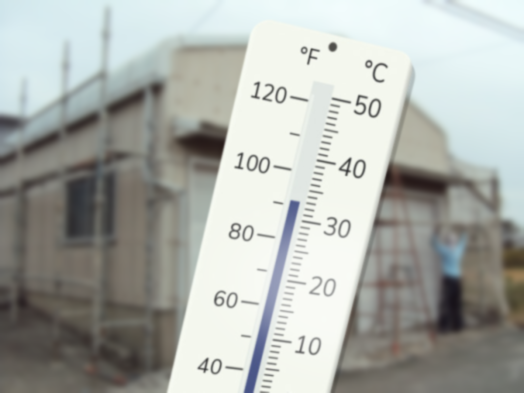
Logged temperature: 33 °C
